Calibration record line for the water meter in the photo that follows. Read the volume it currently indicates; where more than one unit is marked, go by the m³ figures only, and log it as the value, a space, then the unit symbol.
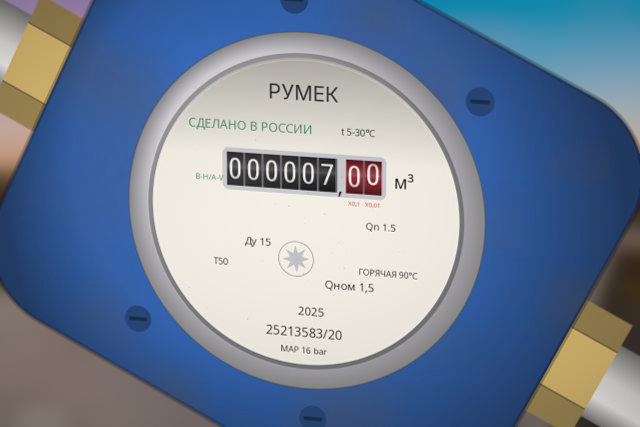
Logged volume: 7.00 m³
